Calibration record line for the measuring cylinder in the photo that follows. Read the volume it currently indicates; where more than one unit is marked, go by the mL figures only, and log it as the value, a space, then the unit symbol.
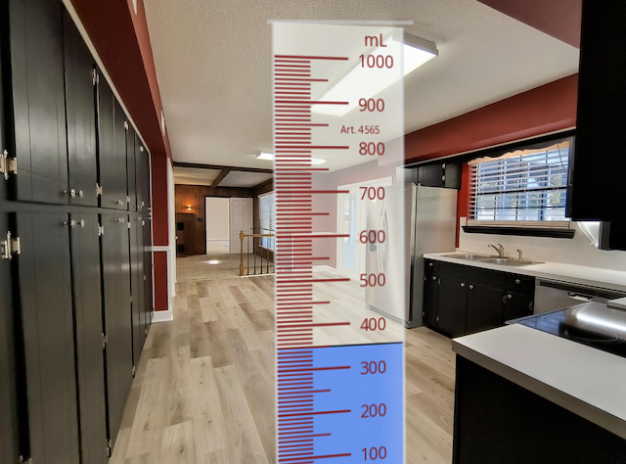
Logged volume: 350 mL
